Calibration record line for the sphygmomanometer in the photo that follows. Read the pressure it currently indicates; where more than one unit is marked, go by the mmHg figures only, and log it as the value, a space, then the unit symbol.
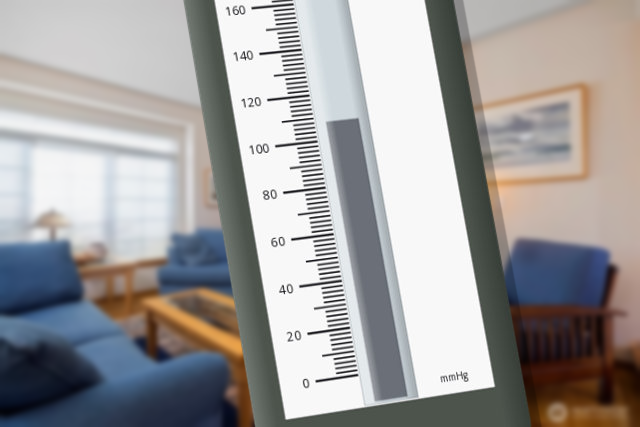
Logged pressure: 108 mmHg
